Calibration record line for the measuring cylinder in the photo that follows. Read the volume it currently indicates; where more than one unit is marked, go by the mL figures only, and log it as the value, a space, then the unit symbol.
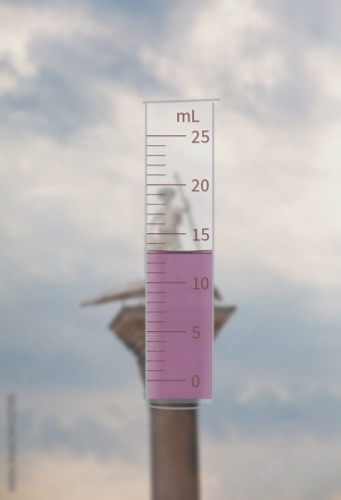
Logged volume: 13 mL
